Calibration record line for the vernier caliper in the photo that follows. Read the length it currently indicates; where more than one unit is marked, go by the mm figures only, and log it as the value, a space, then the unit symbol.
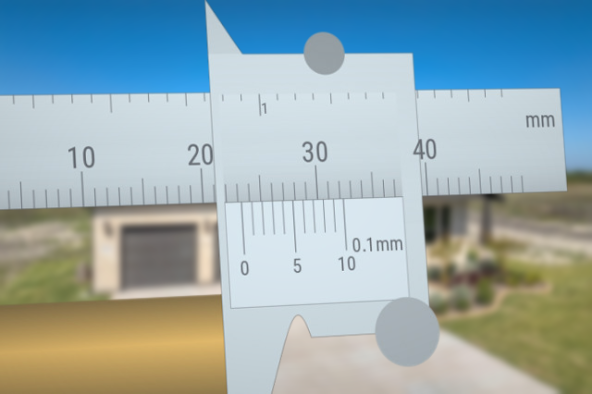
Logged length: 23.3 mm
